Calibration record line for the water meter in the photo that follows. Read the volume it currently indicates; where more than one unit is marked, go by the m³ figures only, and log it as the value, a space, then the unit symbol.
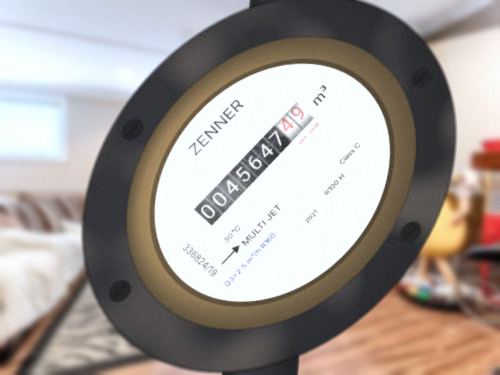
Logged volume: 45647.49 m³
